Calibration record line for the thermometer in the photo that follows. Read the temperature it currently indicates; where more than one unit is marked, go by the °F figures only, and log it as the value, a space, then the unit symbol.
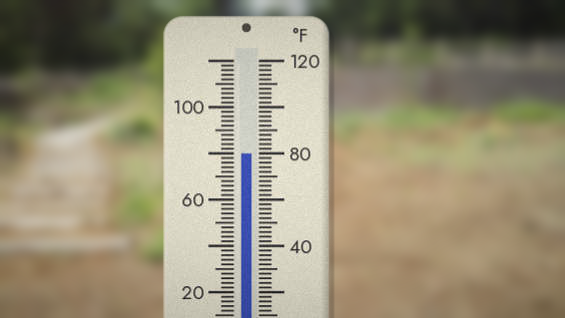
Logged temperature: 80 °F
